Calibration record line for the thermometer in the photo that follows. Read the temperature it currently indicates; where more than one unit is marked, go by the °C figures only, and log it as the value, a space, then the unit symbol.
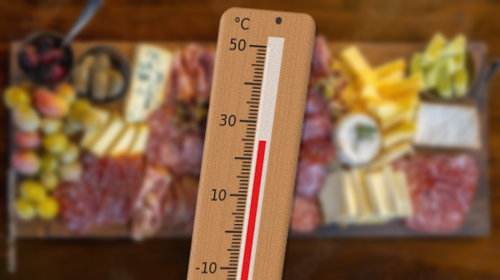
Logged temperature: 25 °C
